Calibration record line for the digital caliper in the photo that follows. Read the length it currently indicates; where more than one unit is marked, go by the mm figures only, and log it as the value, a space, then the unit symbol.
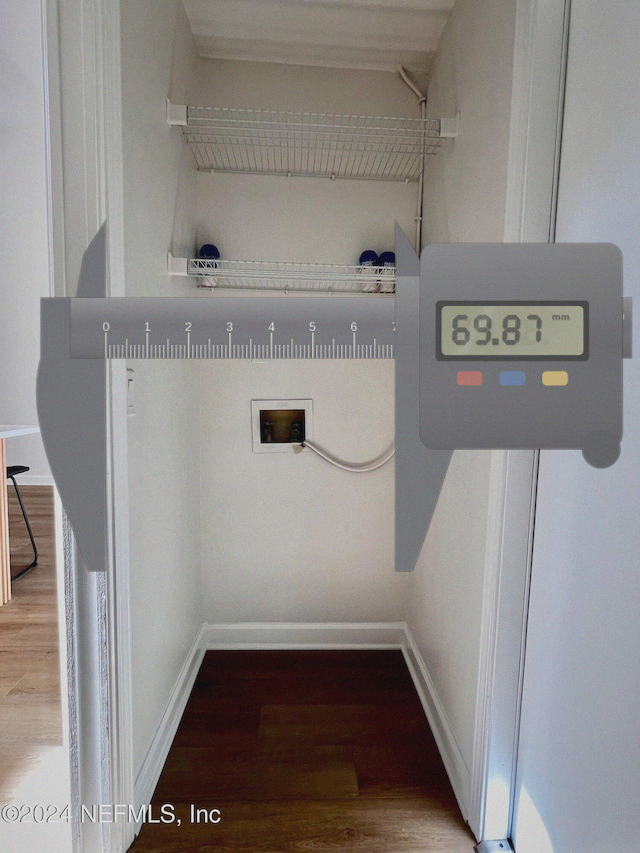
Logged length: 69.87 mm
